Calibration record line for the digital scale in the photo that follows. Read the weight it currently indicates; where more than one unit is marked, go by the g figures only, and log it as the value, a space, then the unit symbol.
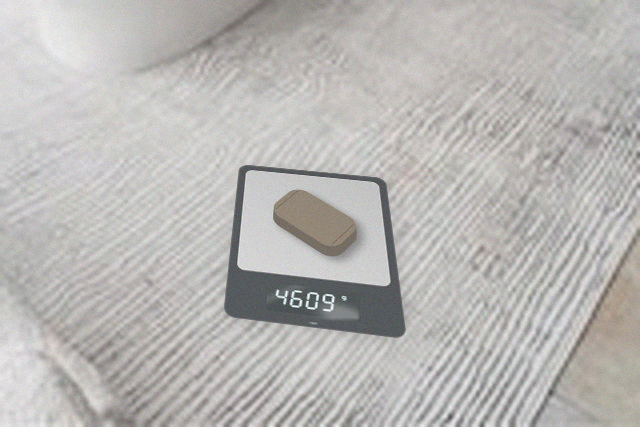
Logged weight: 4609 g
